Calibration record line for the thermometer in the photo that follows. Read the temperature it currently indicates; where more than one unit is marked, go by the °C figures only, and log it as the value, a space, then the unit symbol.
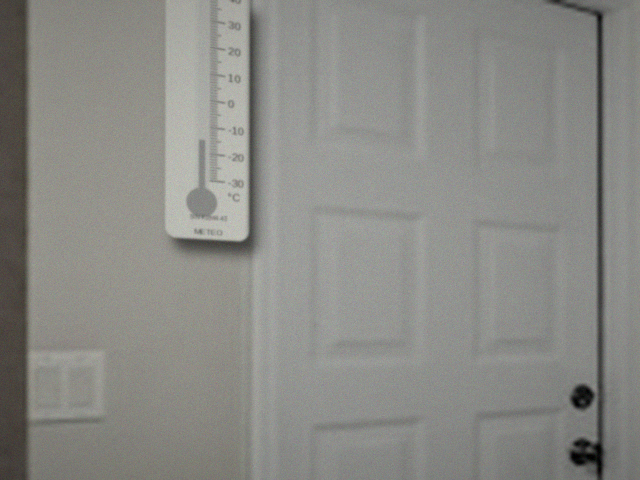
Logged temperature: -15 °C
